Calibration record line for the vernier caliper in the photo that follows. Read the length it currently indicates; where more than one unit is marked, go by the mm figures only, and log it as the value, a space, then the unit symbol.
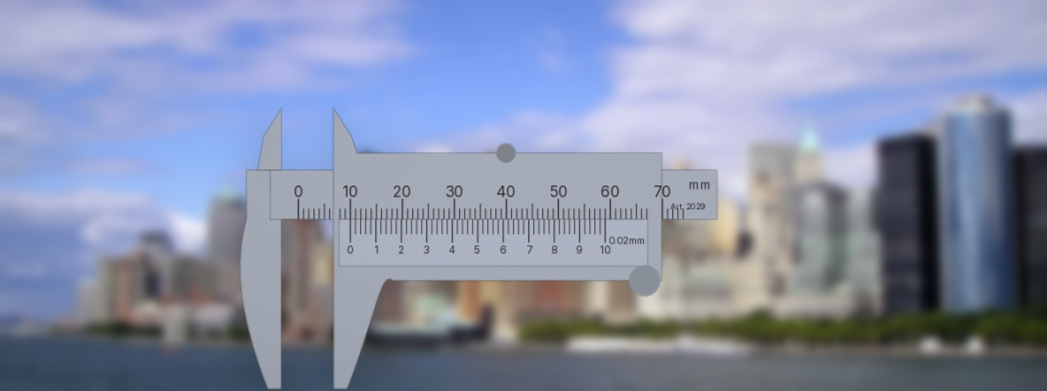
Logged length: 10.0 mm
